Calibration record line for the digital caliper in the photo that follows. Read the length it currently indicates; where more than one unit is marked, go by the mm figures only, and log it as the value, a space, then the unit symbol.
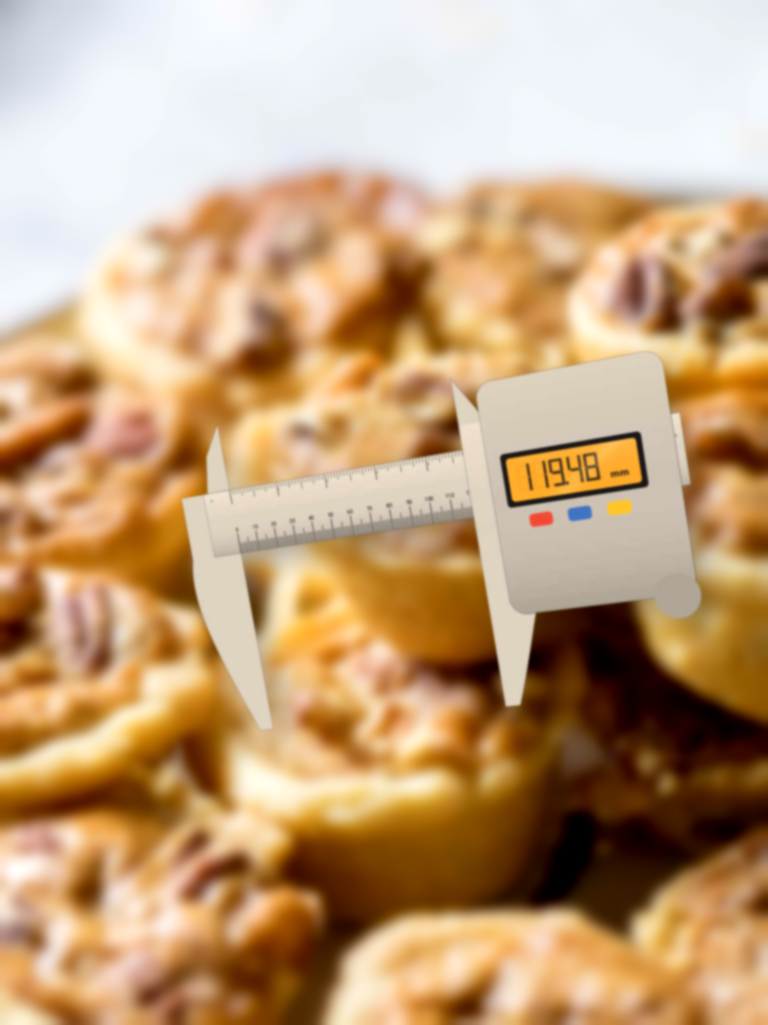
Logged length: 119.48 mm
